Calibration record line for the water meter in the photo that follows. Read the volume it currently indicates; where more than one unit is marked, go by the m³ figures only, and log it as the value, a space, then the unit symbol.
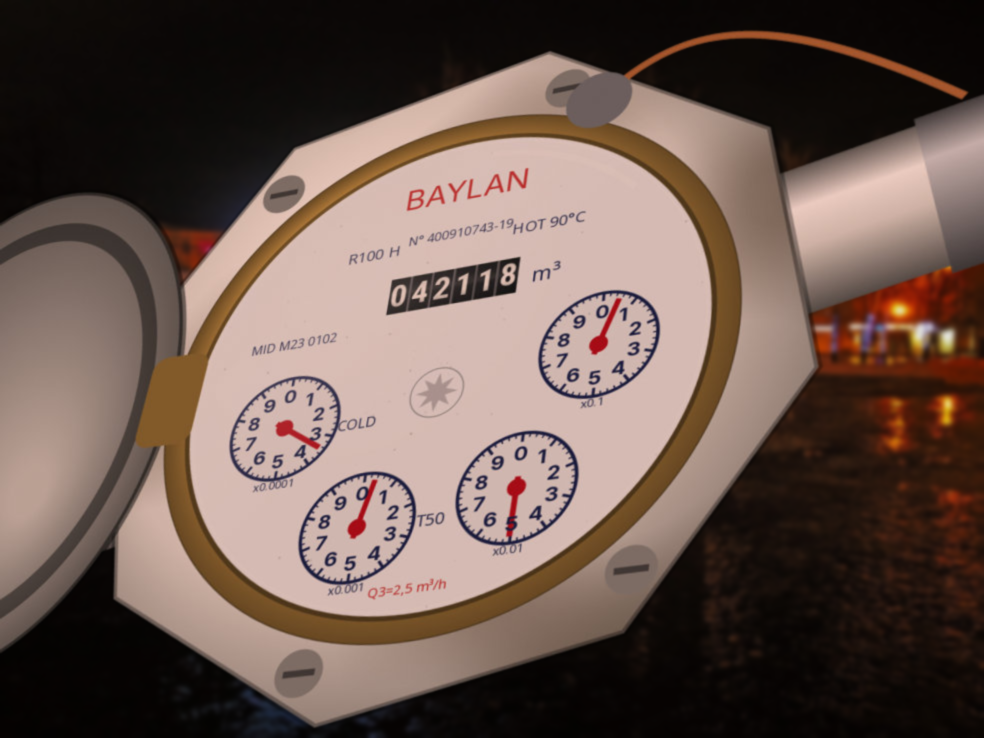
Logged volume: 42118.0503 m³
